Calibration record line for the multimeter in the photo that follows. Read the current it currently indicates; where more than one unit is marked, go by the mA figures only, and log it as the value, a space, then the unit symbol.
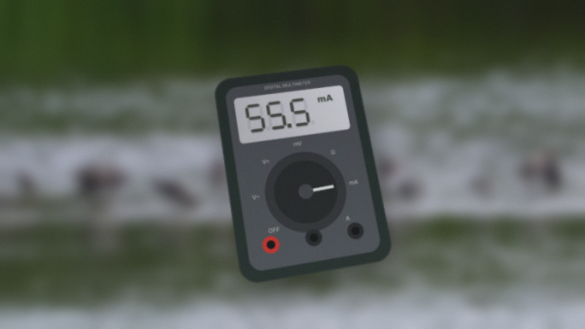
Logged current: 55.5 mA
